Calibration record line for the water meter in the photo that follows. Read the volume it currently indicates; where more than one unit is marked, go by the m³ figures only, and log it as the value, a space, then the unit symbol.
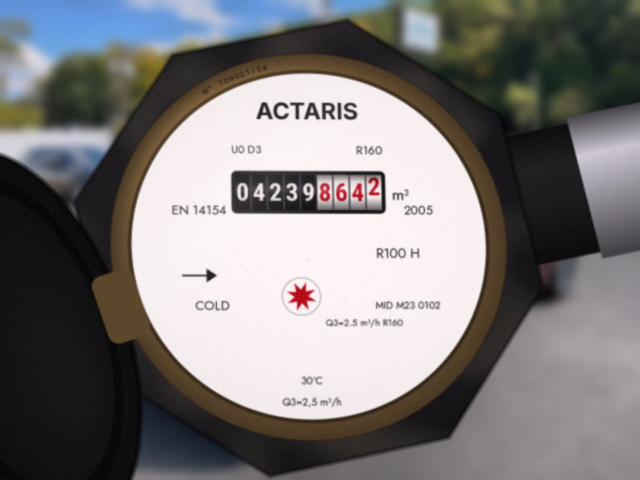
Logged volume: 4239.8642 m³
